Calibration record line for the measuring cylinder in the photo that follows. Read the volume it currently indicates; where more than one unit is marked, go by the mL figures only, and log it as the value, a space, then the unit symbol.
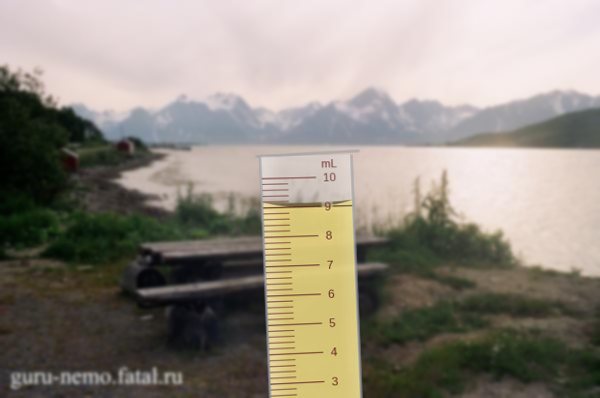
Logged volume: 9 mL
